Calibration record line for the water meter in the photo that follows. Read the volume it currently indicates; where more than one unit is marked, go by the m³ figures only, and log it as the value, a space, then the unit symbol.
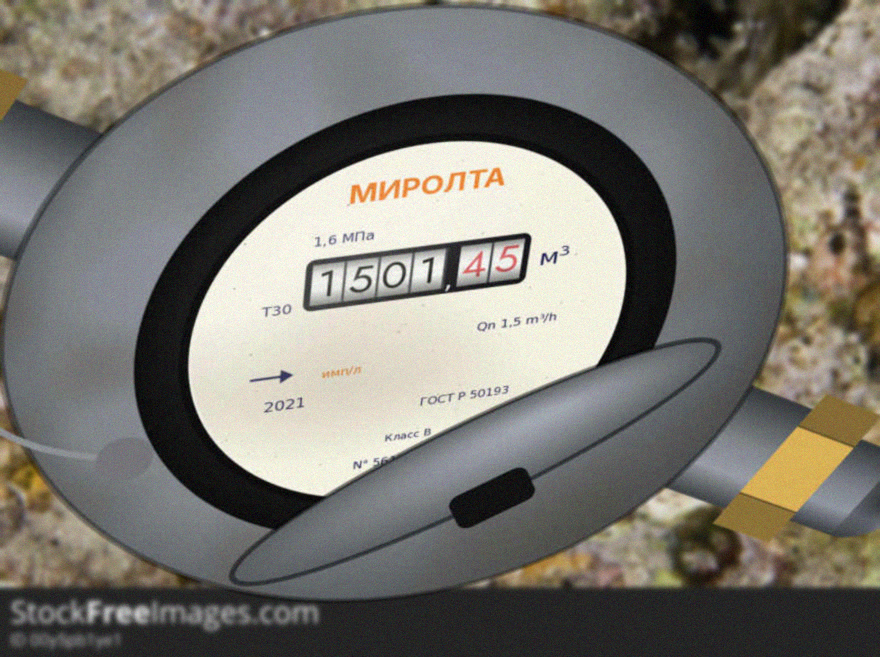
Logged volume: 1501.45 m³
